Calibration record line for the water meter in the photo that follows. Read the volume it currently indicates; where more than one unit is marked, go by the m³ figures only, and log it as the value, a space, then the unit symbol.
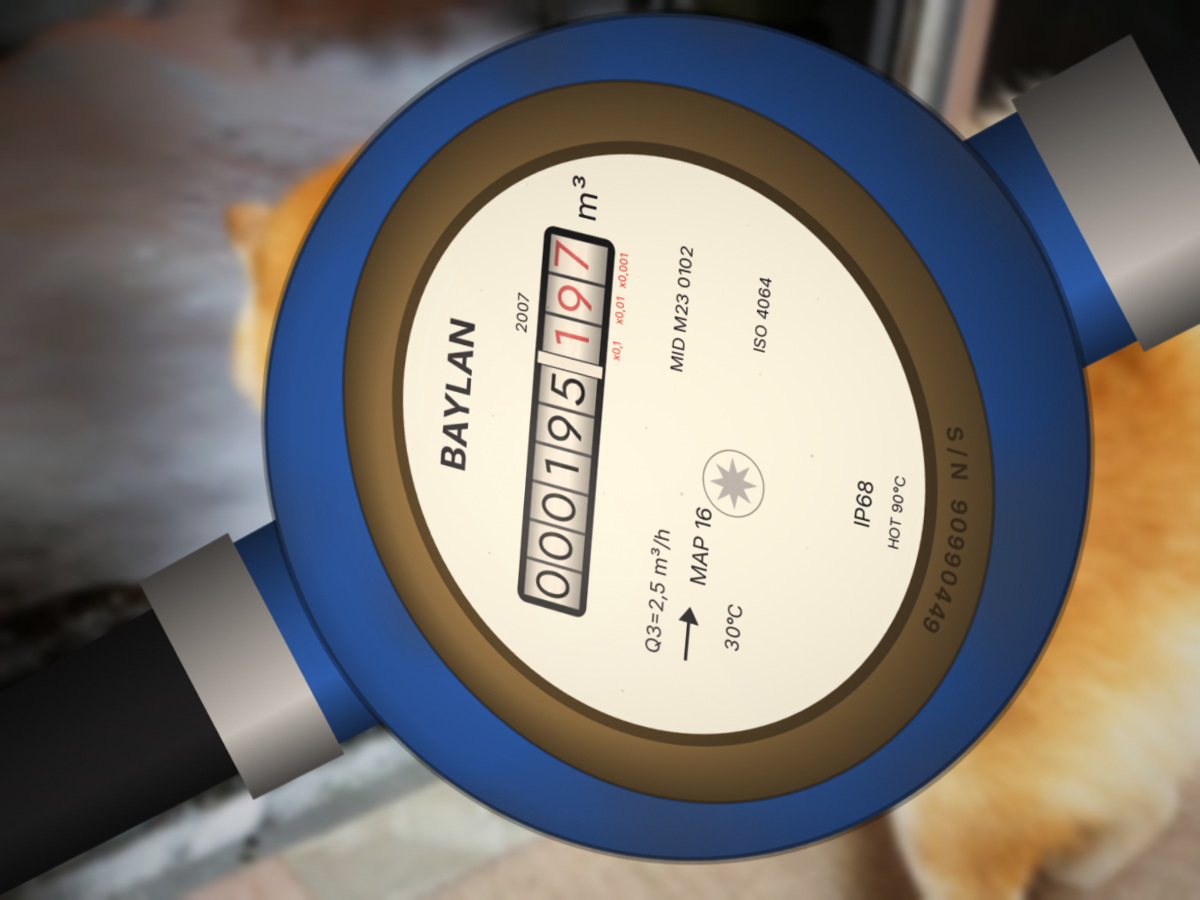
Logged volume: 195.197 m³
